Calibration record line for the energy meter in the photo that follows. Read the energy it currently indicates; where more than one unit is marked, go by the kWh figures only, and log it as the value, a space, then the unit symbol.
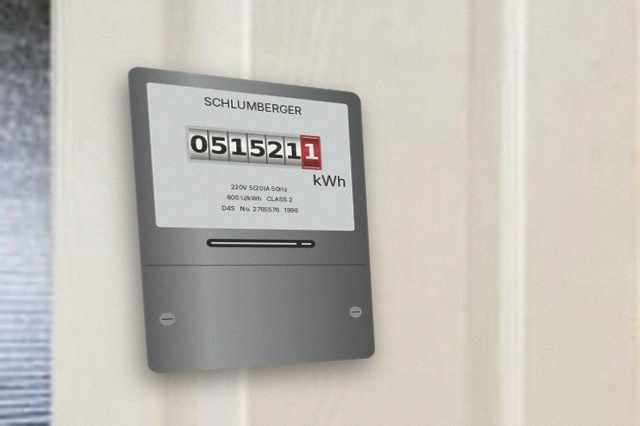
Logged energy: 51521.1 kWh
